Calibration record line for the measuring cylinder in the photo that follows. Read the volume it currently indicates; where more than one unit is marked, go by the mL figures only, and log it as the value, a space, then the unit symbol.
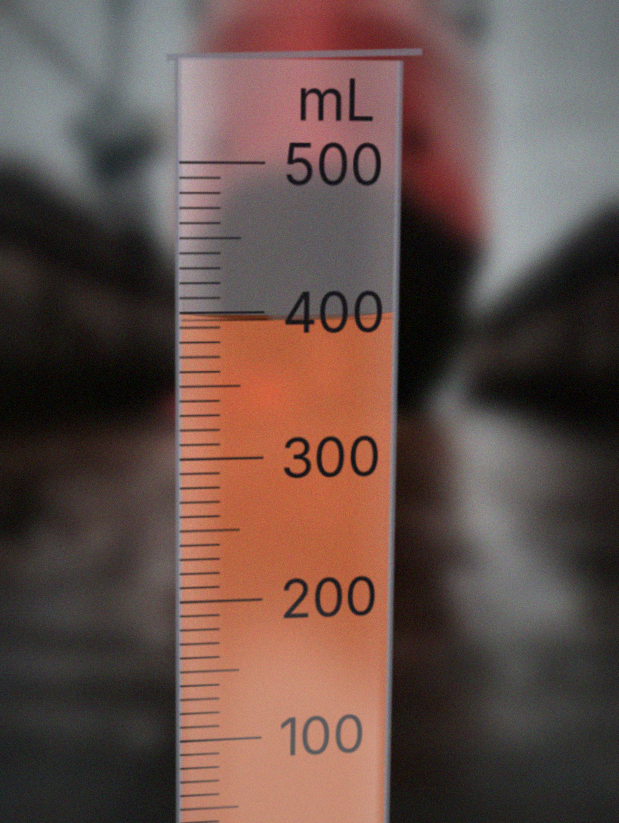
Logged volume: 395 mL
